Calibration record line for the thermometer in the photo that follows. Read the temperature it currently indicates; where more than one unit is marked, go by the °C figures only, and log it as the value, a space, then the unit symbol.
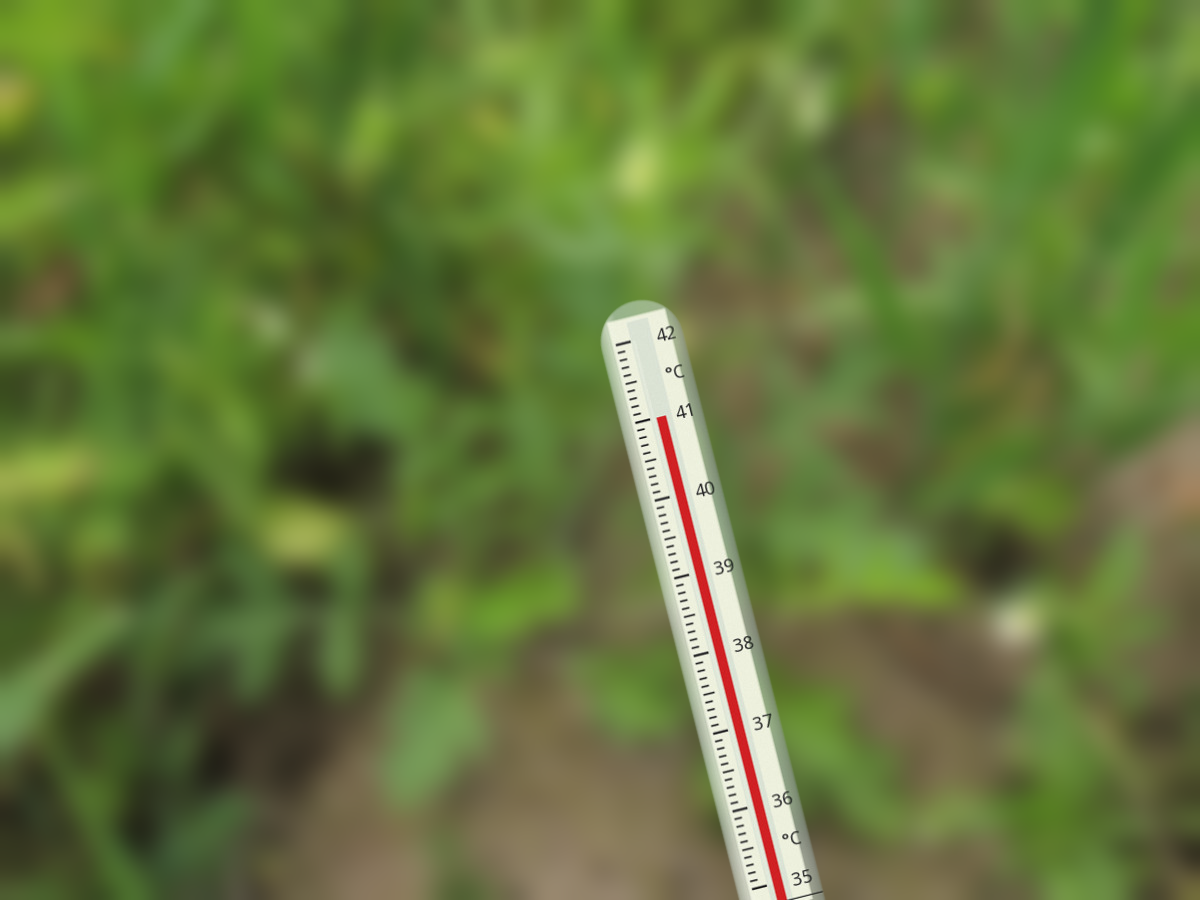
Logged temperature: 41 °C
